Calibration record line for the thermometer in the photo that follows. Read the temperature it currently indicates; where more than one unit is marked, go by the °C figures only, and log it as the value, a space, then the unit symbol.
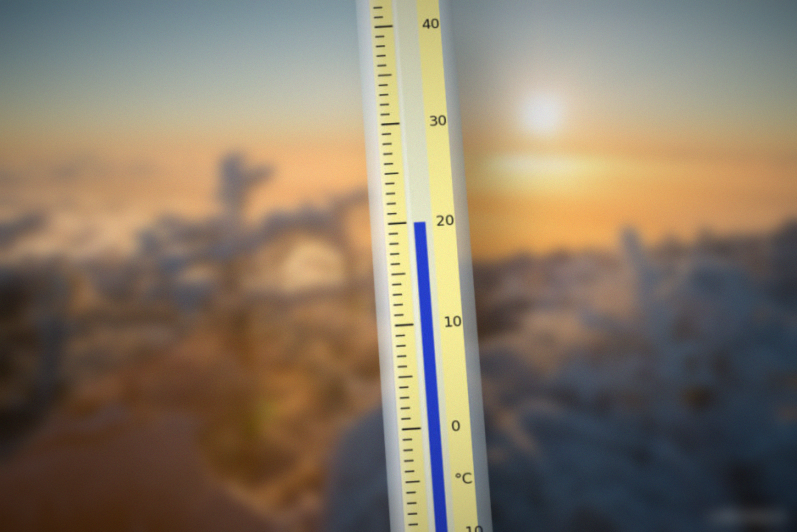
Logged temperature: 20 °C
